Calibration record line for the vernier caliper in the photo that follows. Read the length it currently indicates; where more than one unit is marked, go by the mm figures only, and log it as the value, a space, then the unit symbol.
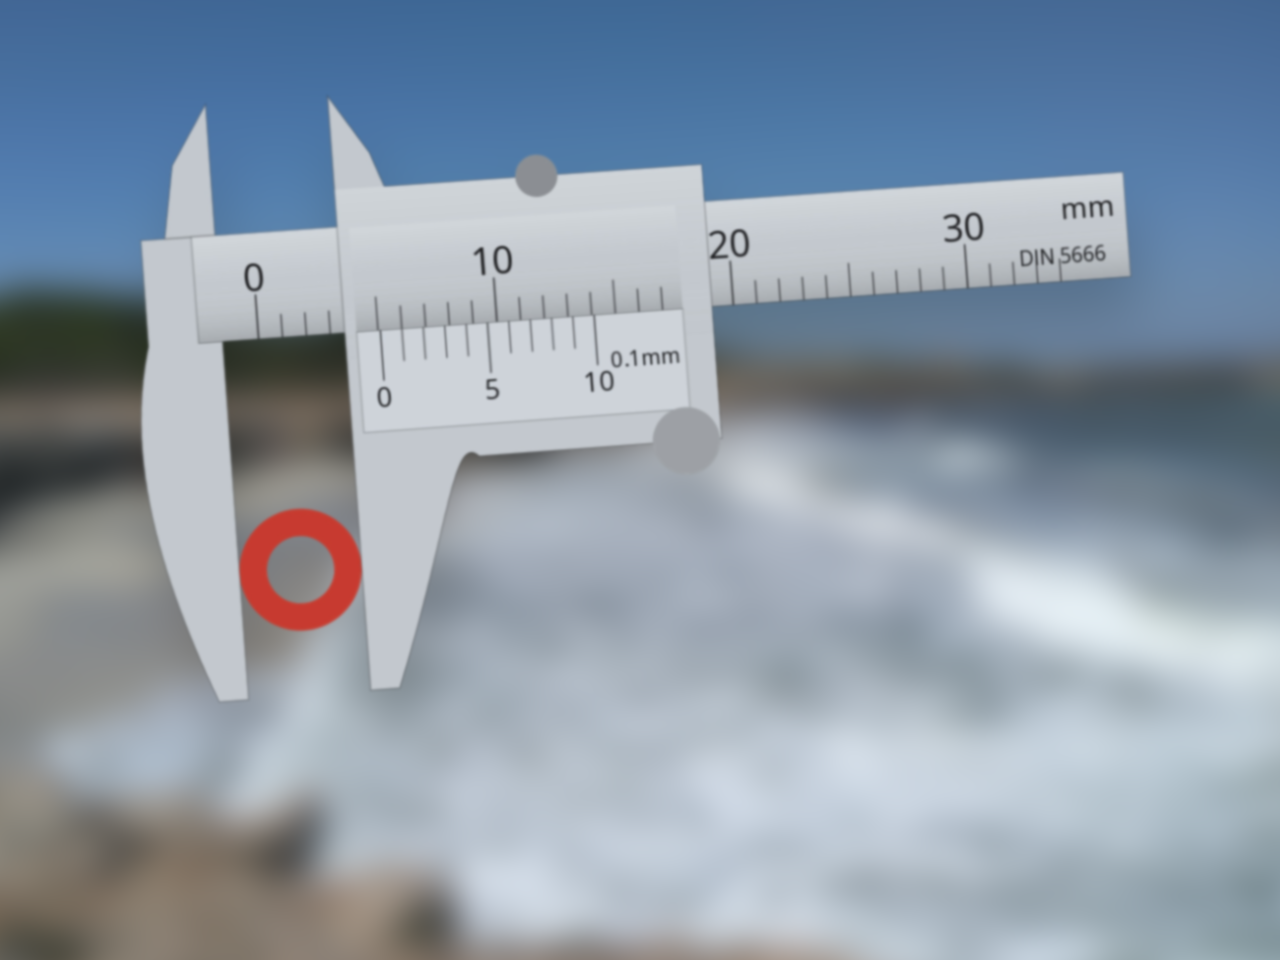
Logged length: 5.1 mm
